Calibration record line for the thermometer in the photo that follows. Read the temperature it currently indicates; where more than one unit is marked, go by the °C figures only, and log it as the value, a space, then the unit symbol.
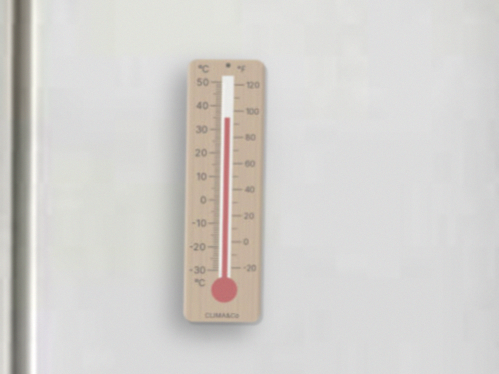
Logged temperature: 35 °C
